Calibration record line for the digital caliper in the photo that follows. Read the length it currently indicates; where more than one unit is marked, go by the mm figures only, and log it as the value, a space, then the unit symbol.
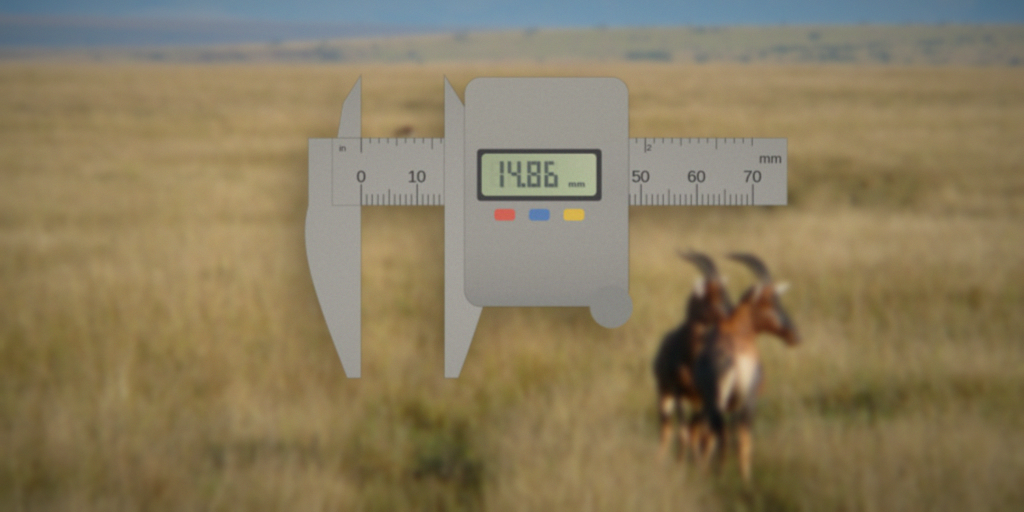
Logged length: 14.86 mm
